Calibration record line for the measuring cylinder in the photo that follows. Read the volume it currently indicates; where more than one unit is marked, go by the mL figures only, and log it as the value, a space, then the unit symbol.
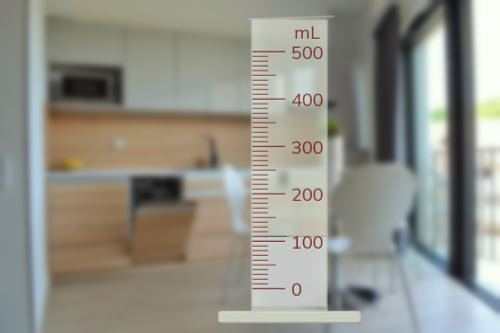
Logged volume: 110 mL
